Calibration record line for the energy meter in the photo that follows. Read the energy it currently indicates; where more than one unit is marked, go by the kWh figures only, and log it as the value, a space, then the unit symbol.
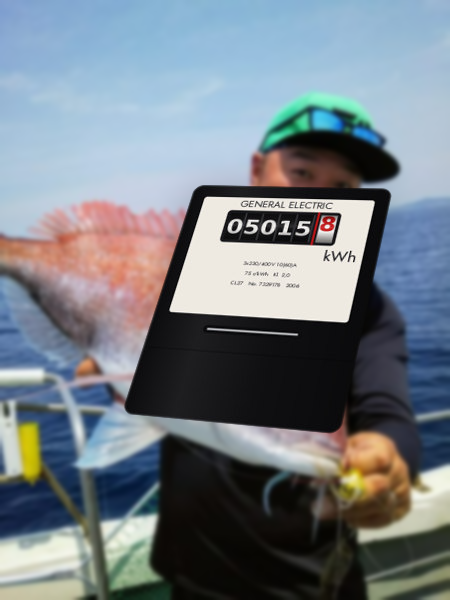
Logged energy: 5015.8 kWh
